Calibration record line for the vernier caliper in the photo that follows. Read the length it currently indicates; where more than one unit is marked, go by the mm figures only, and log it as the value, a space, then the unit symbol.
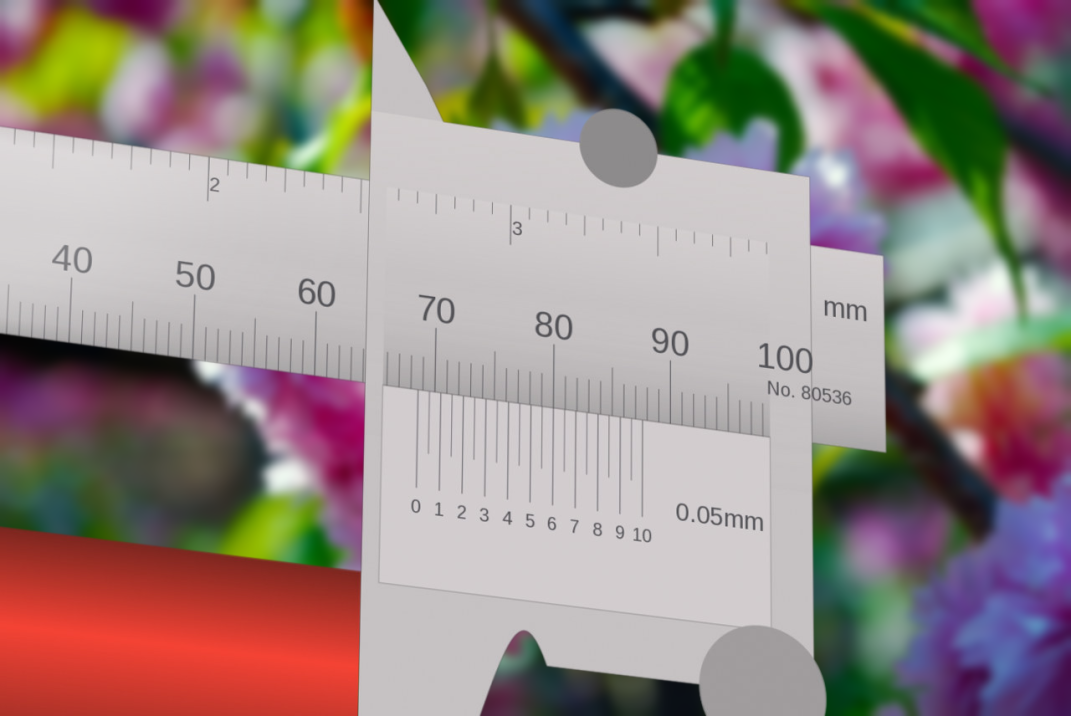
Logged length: 68.6 mm
